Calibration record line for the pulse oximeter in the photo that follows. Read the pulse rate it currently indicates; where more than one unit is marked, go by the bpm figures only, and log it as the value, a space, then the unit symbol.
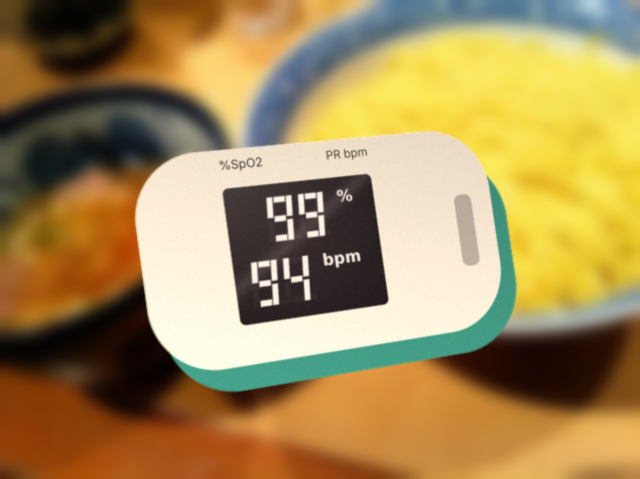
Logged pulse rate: 94 bpm
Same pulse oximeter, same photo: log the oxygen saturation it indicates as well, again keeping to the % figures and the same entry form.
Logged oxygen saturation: 99 %
